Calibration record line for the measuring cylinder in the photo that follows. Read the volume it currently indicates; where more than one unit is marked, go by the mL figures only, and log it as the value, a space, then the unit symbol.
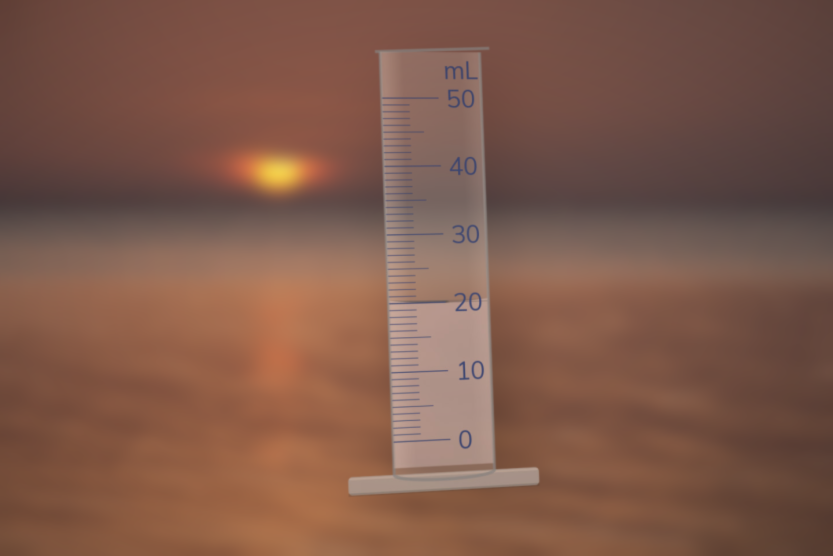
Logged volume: 20 mL
